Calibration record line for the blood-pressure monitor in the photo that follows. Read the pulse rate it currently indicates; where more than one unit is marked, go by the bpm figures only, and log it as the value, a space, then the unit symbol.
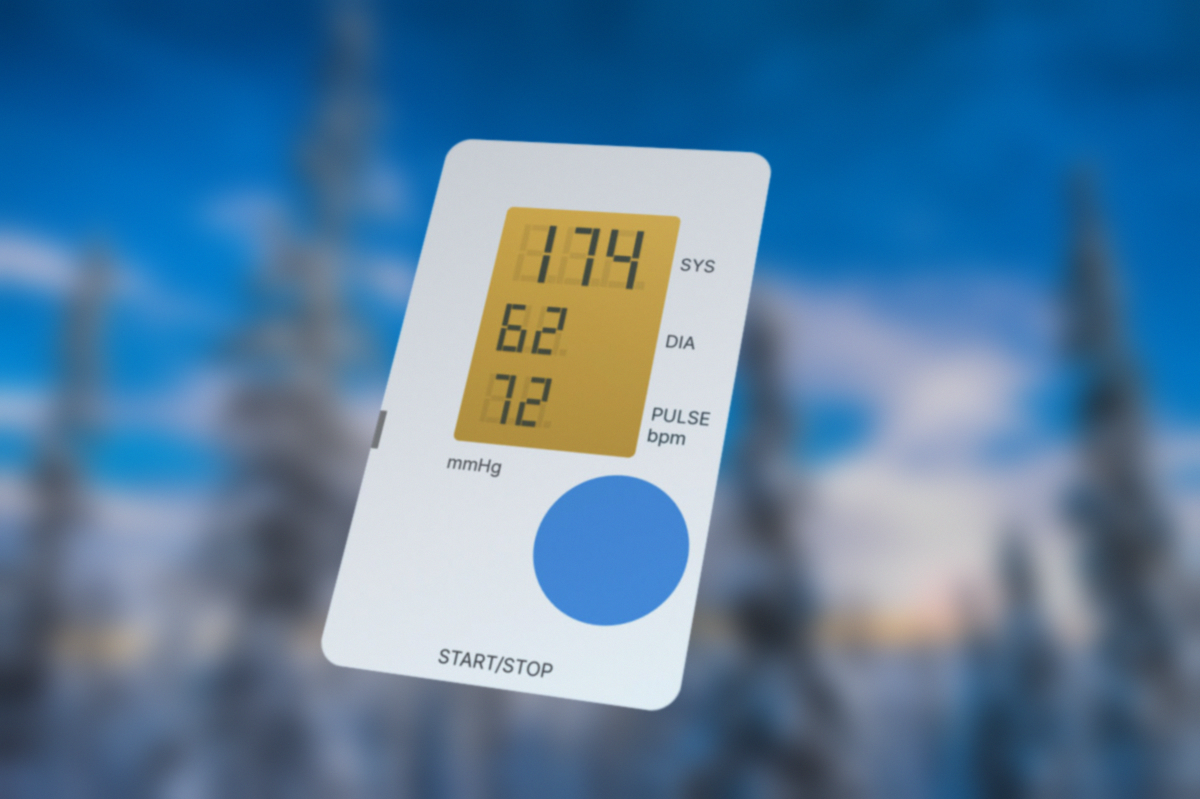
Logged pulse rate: 72 bpm
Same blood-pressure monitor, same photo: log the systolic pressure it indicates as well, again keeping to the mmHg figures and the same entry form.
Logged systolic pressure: 174 mmHg
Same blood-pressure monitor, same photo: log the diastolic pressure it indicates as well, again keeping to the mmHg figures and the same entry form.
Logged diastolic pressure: 62 mmHg
